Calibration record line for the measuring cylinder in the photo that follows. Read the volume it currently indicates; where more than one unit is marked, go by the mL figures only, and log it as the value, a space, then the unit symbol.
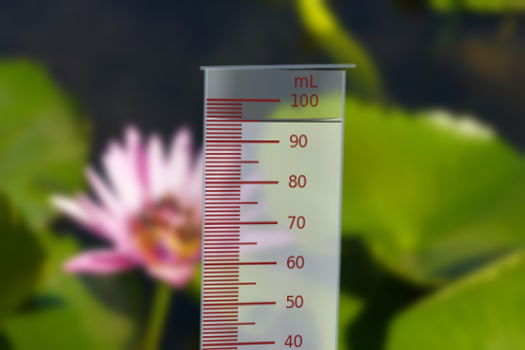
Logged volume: 95 mL
